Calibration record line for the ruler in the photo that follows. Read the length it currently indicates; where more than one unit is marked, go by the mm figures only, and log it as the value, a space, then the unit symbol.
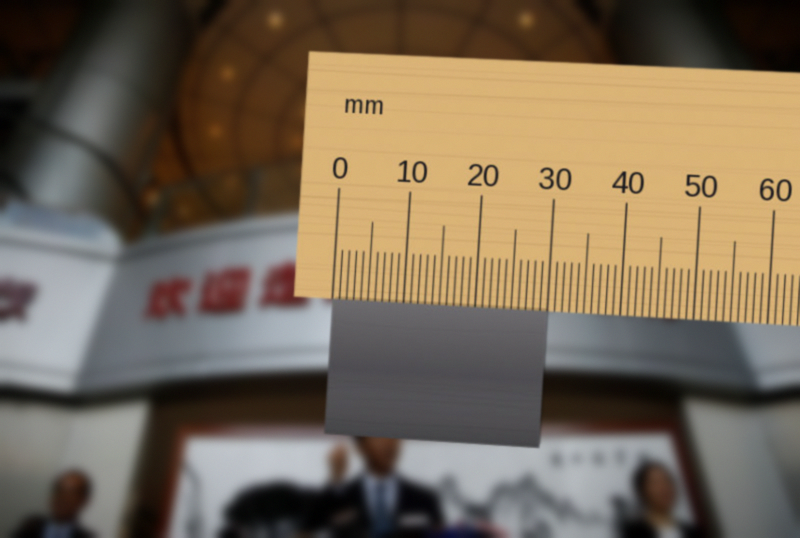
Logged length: 30 mm
